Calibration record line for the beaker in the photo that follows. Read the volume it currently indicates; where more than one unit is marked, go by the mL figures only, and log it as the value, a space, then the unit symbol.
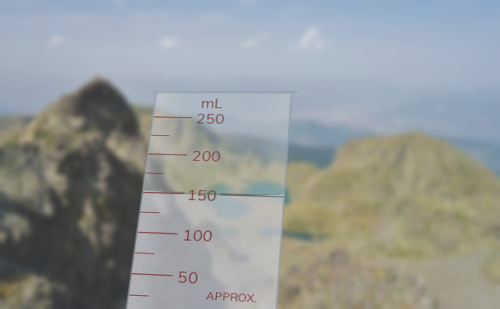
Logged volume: 150 mL
